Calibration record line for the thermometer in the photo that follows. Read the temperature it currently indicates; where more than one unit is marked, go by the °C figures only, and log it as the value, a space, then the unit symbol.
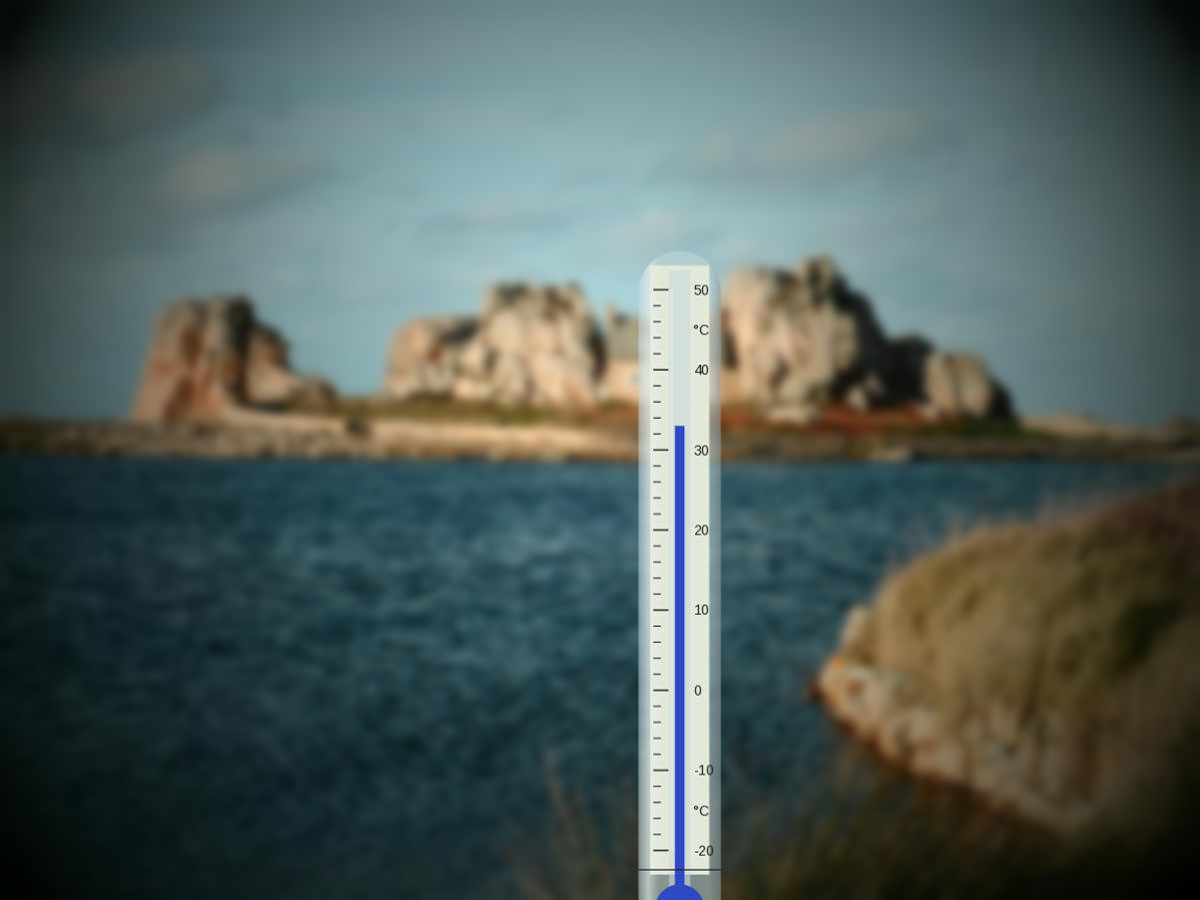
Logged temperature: 33 °C
